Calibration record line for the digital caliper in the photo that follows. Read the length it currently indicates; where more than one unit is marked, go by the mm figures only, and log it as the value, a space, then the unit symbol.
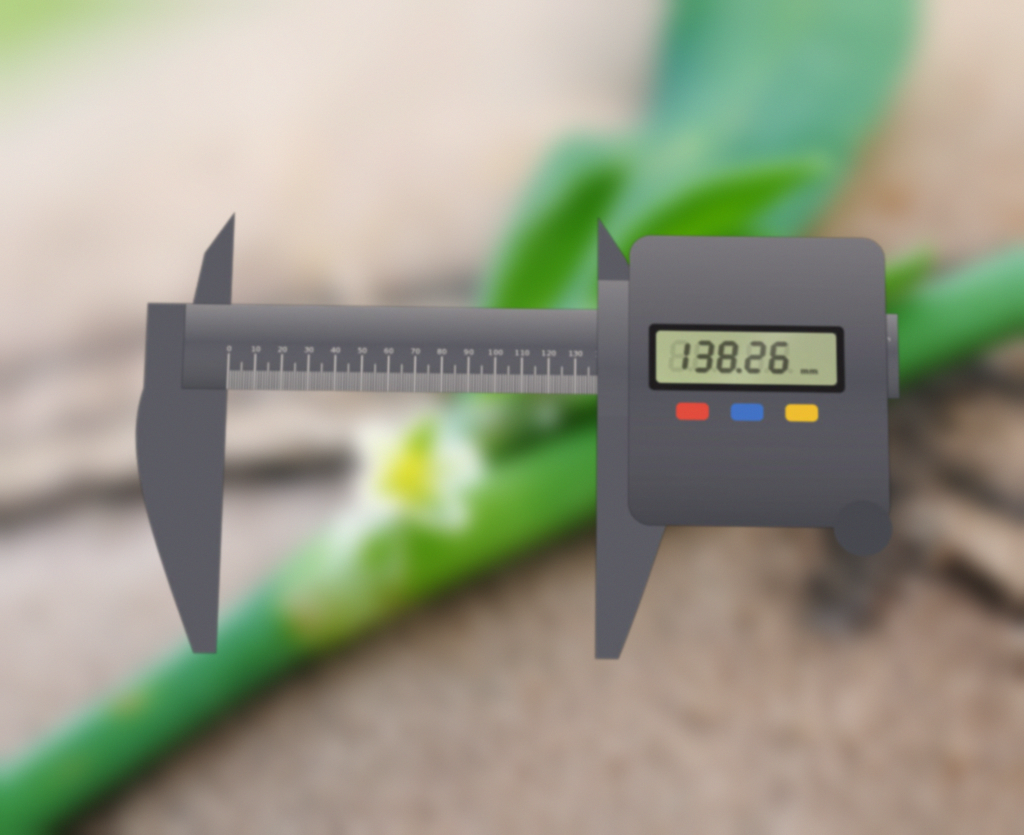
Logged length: 138.26 mm
